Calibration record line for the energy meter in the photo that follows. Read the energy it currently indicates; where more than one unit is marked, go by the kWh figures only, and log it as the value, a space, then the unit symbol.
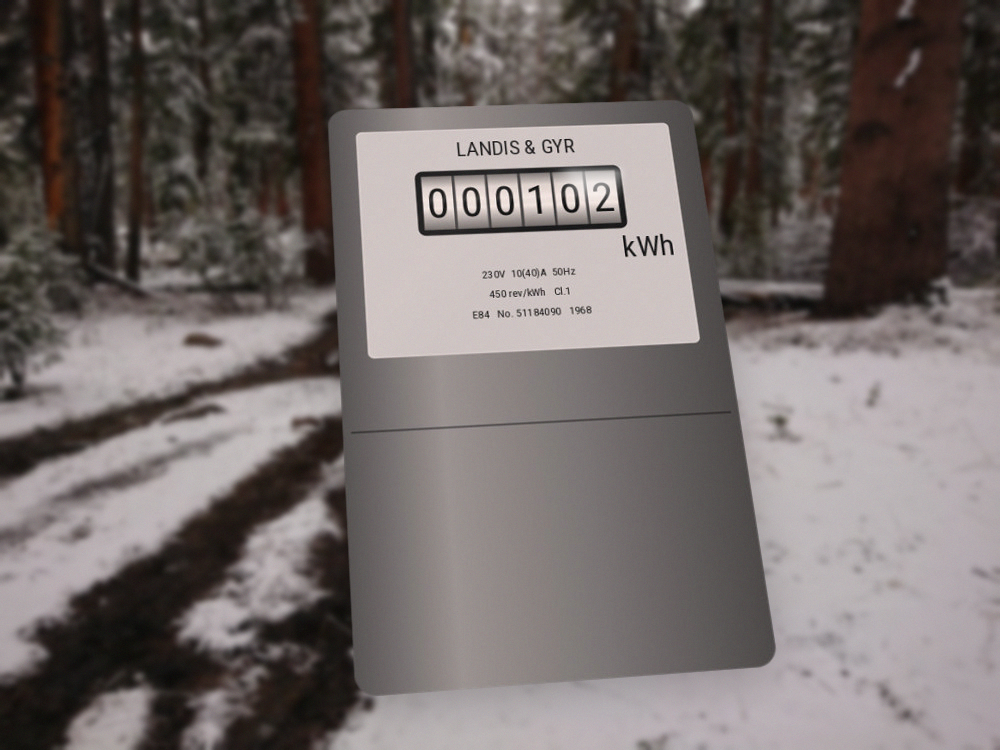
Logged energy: 102 kWh
